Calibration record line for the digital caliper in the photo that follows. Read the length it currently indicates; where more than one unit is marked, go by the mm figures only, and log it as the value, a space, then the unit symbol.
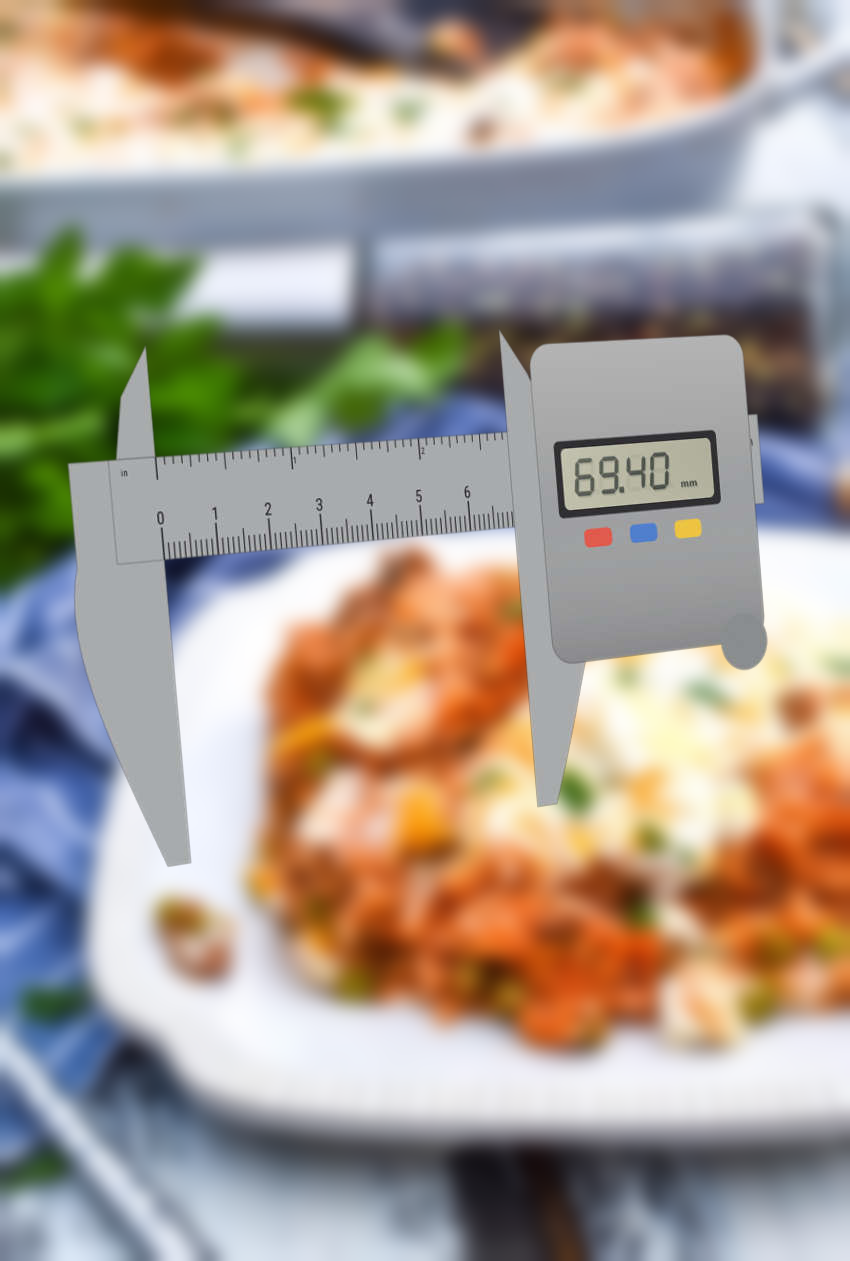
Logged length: 69.40 mm
